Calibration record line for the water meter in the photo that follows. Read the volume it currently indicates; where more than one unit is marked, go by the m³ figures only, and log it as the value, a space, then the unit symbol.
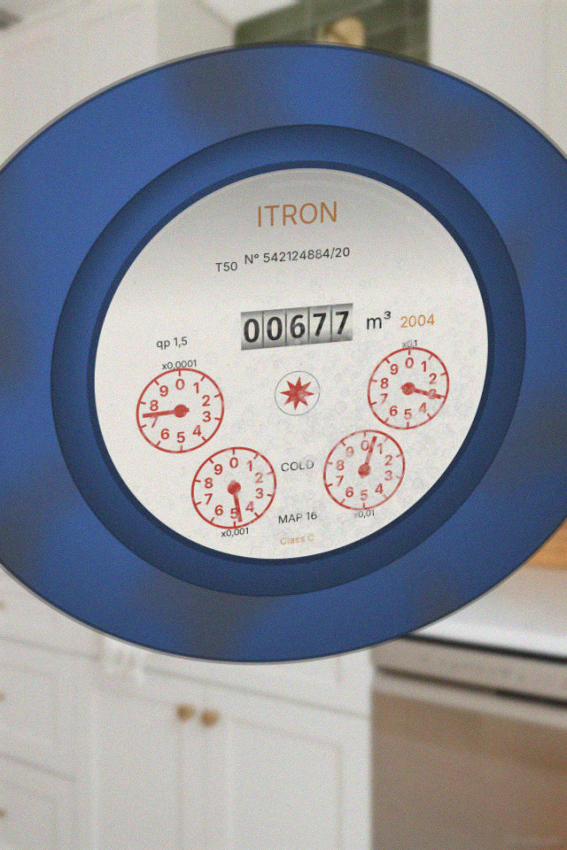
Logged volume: 677.3047 m³
